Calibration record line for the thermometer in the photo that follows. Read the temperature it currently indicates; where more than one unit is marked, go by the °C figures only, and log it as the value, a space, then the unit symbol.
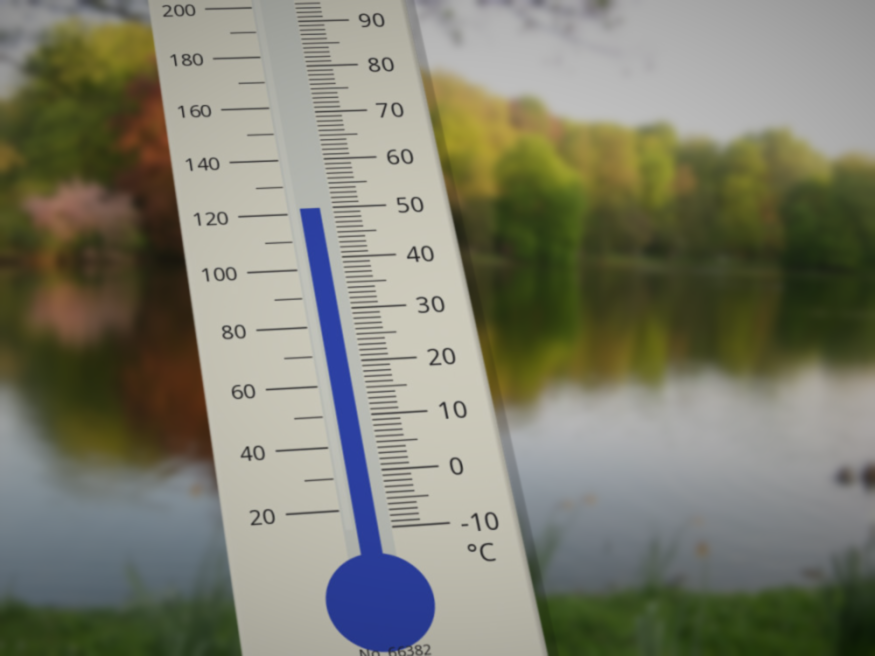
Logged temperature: 50 °C
